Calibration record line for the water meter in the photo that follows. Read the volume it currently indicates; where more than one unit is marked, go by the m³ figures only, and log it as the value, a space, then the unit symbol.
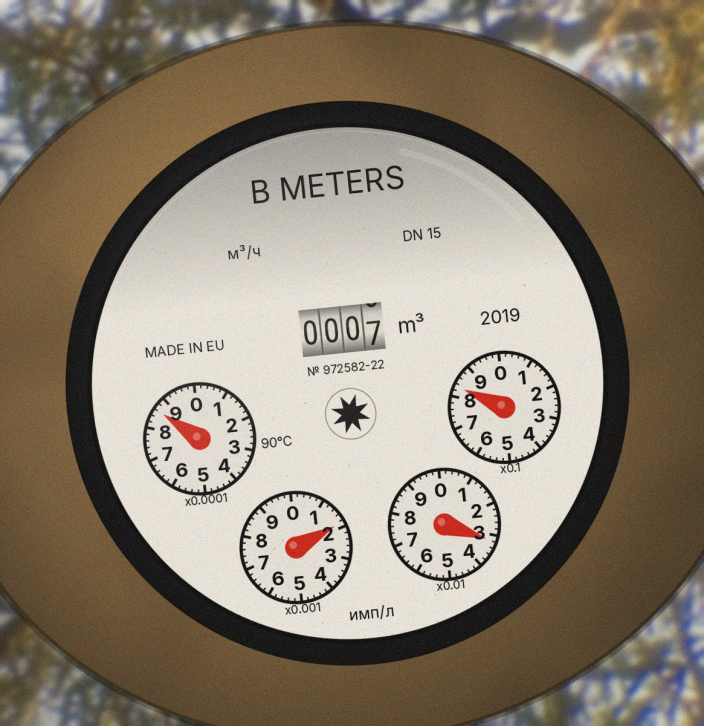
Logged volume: 6.8318 m³
